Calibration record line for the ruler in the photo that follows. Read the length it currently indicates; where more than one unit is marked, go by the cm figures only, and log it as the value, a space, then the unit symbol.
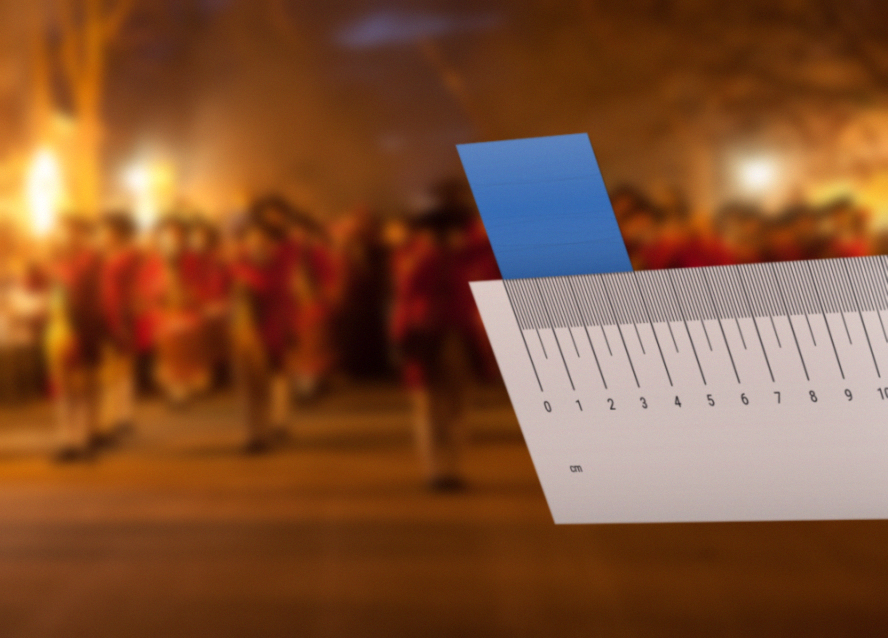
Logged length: 4 cm
